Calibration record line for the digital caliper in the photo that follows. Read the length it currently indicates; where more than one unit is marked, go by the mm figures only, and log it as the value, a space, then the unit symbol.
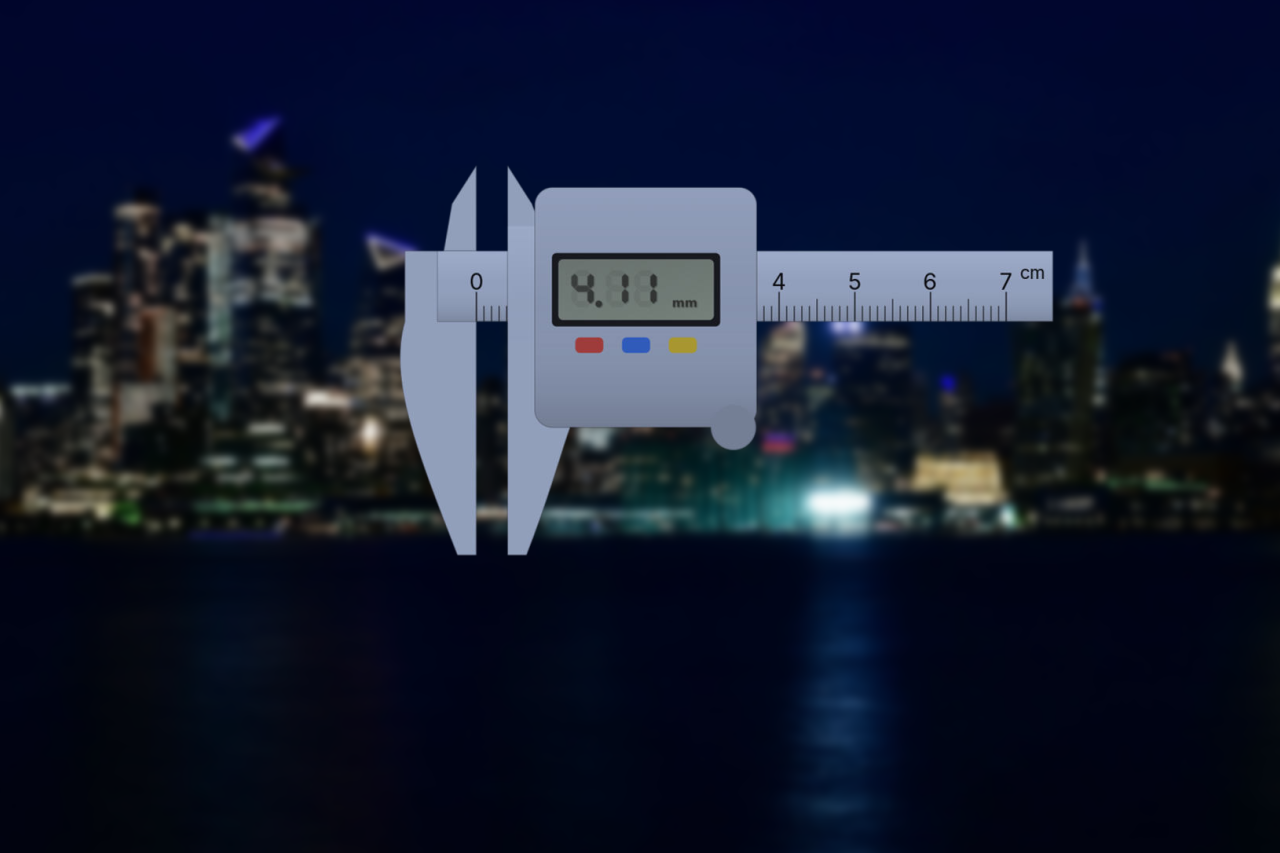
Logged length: 4.11 mm
